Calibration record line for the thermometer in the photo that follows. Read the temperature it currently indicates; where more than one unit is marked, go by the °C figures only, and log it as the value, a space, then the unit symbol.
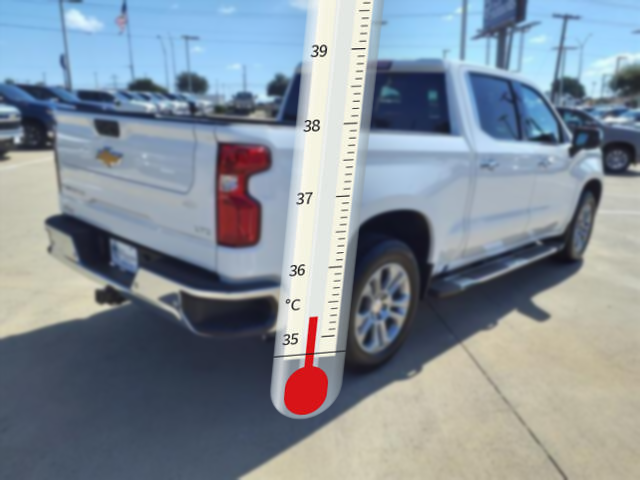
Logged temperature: 35.3 °C
